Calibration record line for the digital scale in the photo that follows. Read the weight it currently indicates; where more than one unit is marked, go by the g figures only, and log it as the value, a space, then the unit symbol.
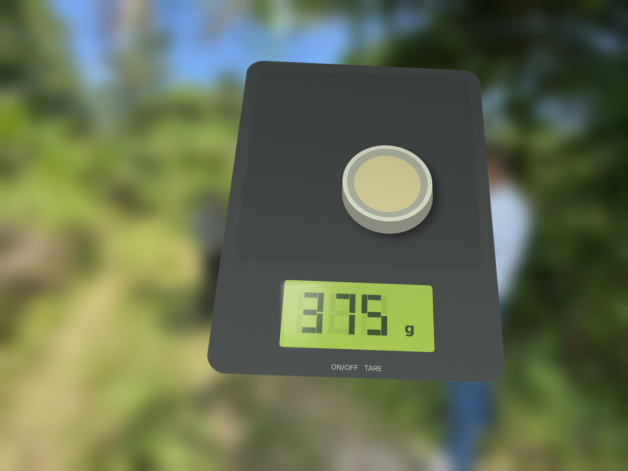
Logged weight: 375 g
